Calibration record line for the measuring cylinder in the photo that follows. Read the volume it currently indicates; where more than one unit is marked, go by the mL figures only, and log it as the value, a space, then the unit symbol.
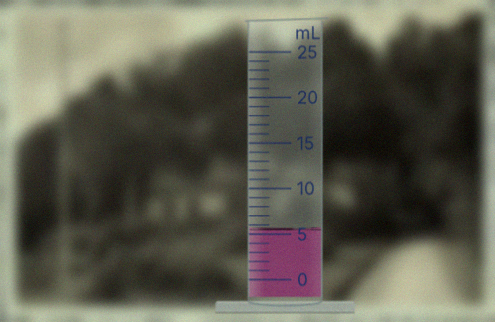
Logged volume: 5.5 mL
